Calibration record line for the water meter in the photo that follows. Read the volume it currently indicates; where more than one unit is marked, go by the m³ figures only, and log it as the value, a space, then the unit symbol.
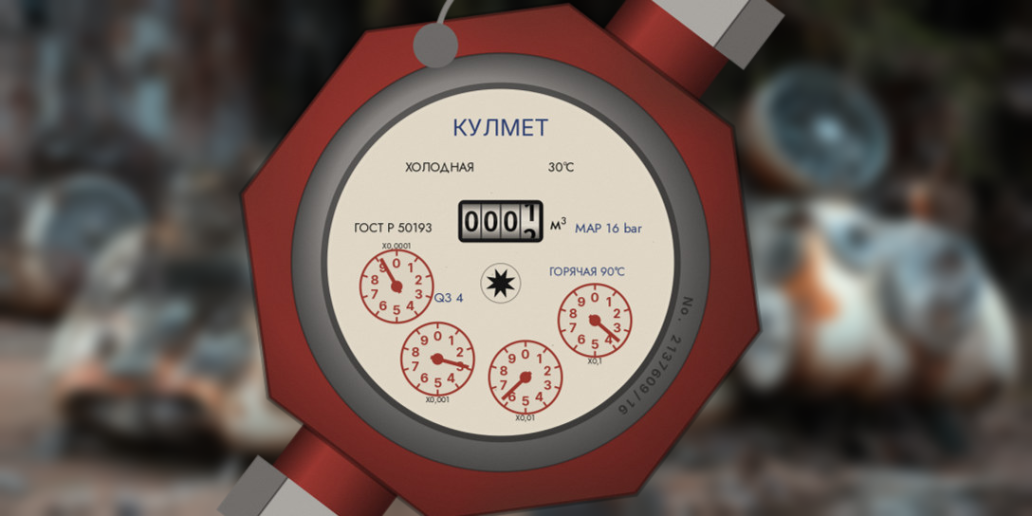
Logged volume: 1.3629 m³
